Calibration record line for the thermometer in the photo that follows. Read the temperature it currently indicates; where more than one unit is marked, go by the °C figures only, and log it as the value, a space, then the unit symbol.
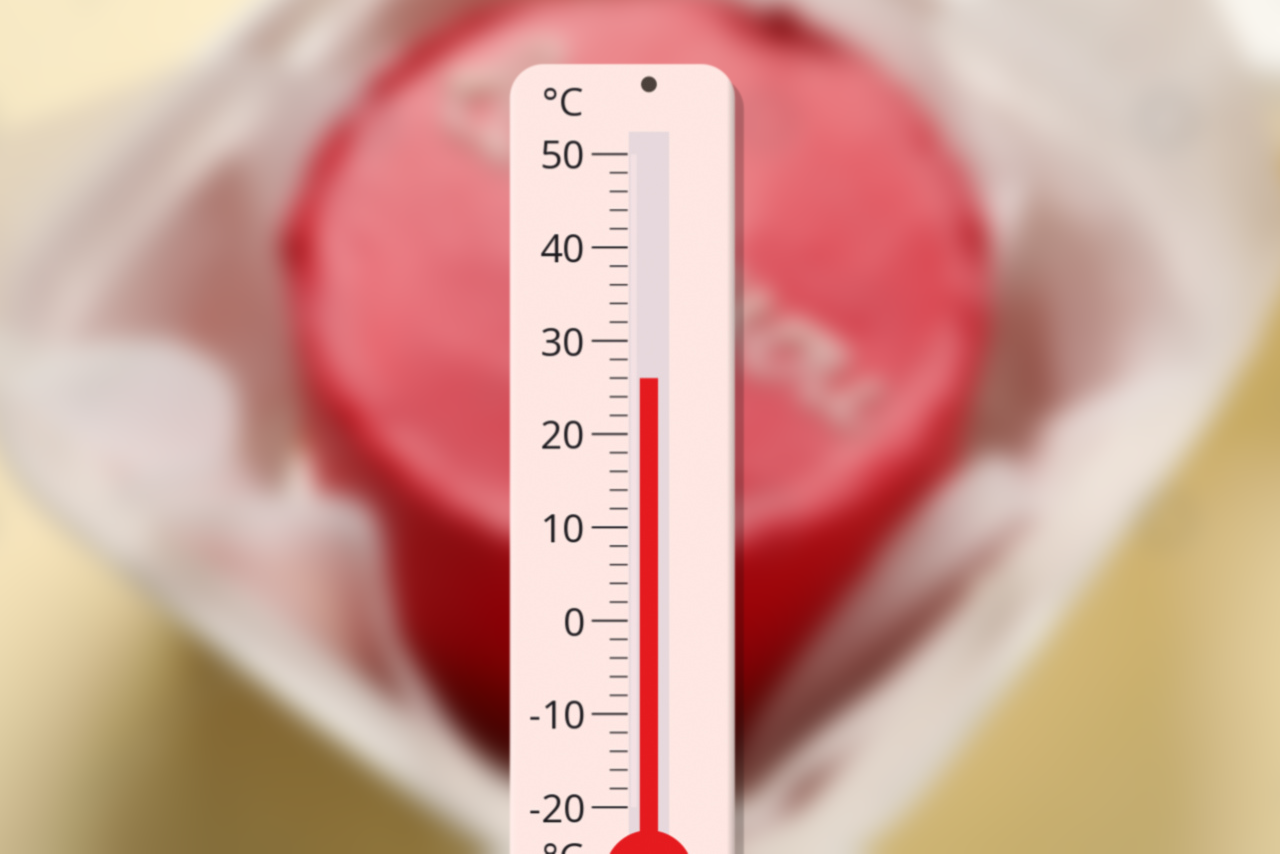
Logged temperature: 26 °C
